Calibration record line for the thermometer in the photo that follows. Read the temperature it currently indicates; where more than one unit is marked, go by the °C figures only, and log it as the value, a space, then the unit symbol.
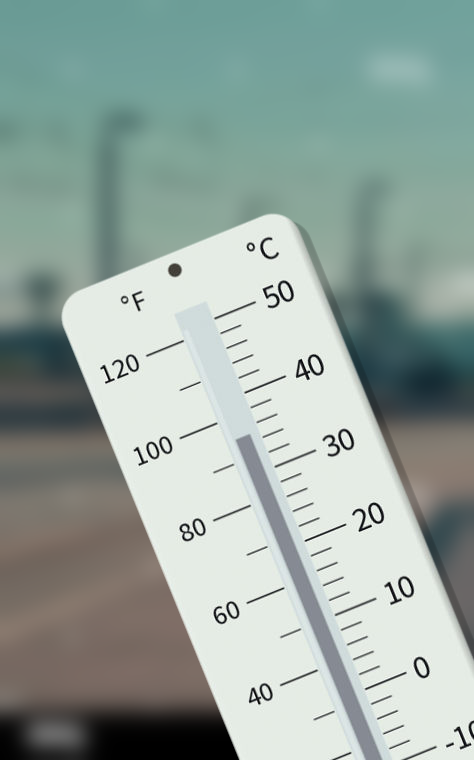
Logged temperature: 35 °C
